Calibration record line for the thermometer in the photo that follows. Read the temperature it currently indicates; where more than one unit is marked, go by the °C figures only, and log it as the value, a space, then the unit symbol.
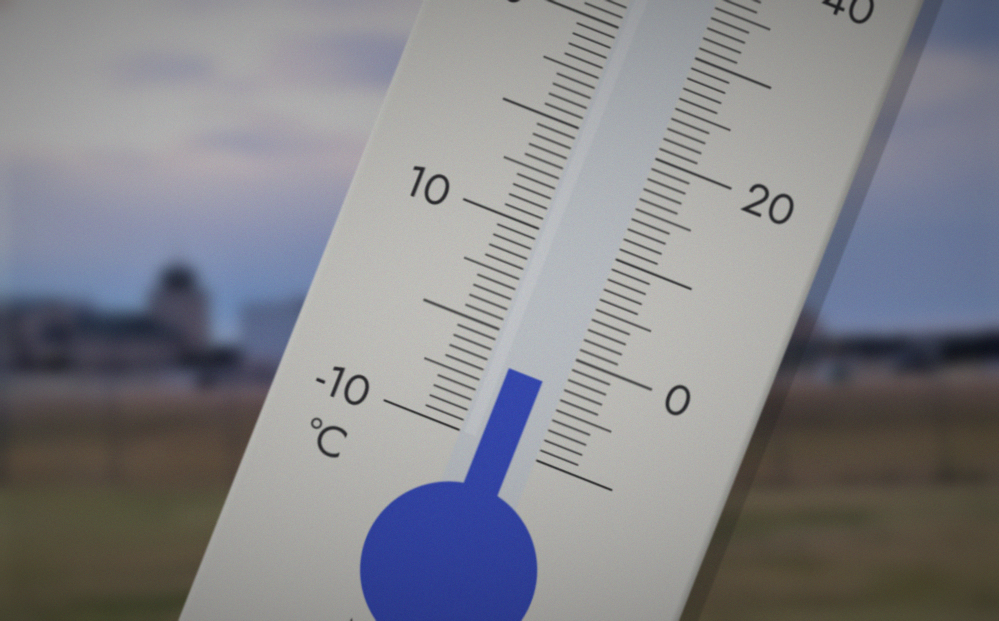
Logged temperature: -3 °C
